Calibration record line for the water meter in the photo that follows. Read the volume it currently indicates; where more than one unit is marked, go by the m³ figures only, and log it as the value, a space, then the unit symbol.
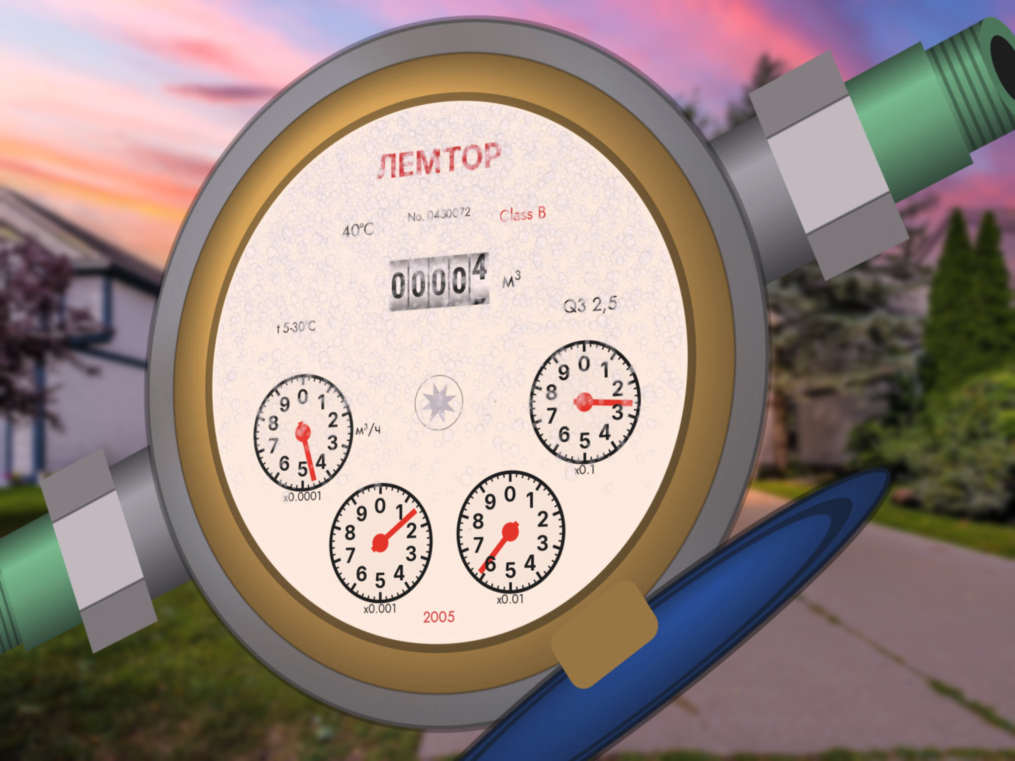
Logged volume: 4.2614 m³
